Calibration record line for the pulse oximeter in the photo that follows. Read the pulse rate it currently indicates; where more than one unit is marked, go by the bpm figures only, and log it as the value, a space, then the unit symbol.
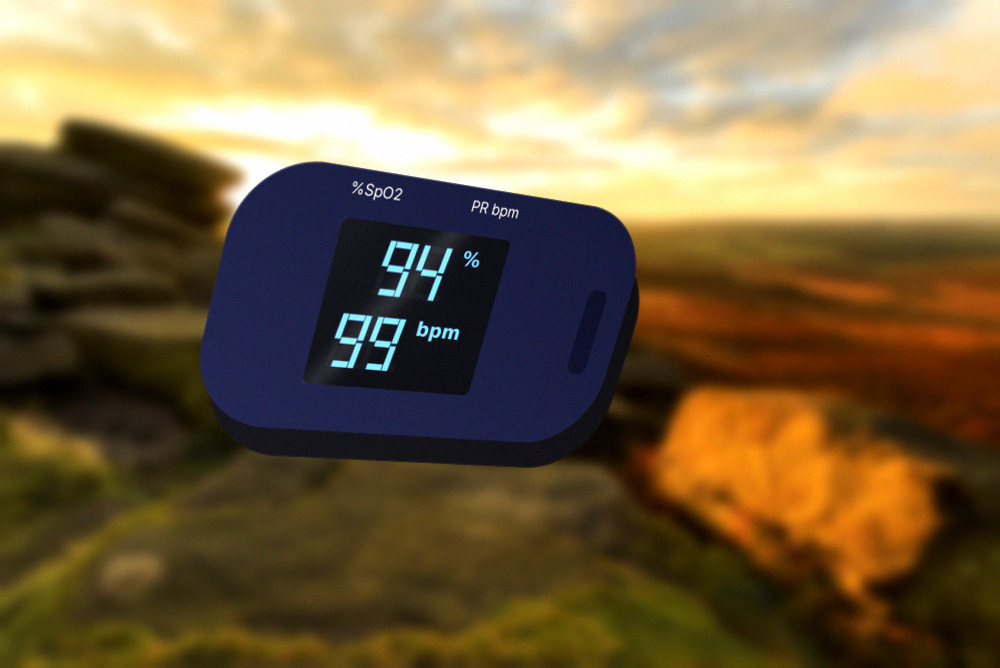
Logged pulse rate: 99 bpm
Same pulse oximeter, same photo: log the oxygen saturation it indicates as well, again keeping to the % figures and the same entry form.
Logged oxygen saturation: 94 %
